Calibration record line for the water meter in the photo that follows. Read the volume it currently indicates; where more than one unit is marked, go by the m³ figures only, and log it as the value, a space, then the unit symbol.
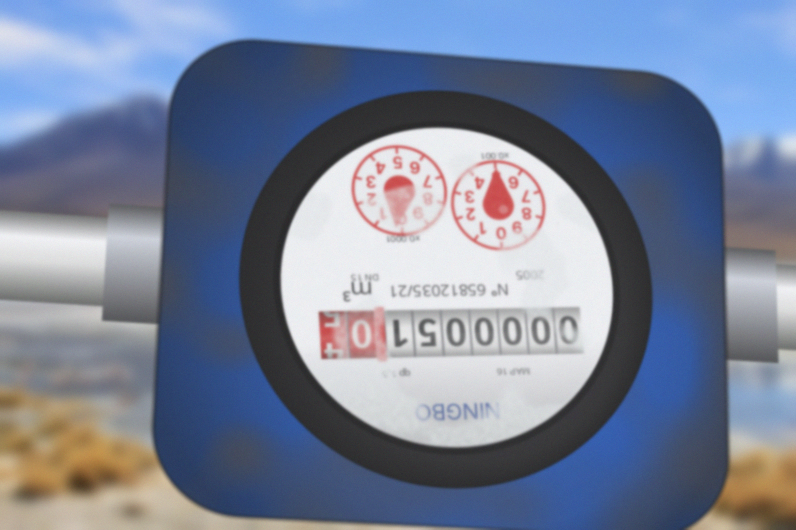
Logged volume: 51.0450 m³
